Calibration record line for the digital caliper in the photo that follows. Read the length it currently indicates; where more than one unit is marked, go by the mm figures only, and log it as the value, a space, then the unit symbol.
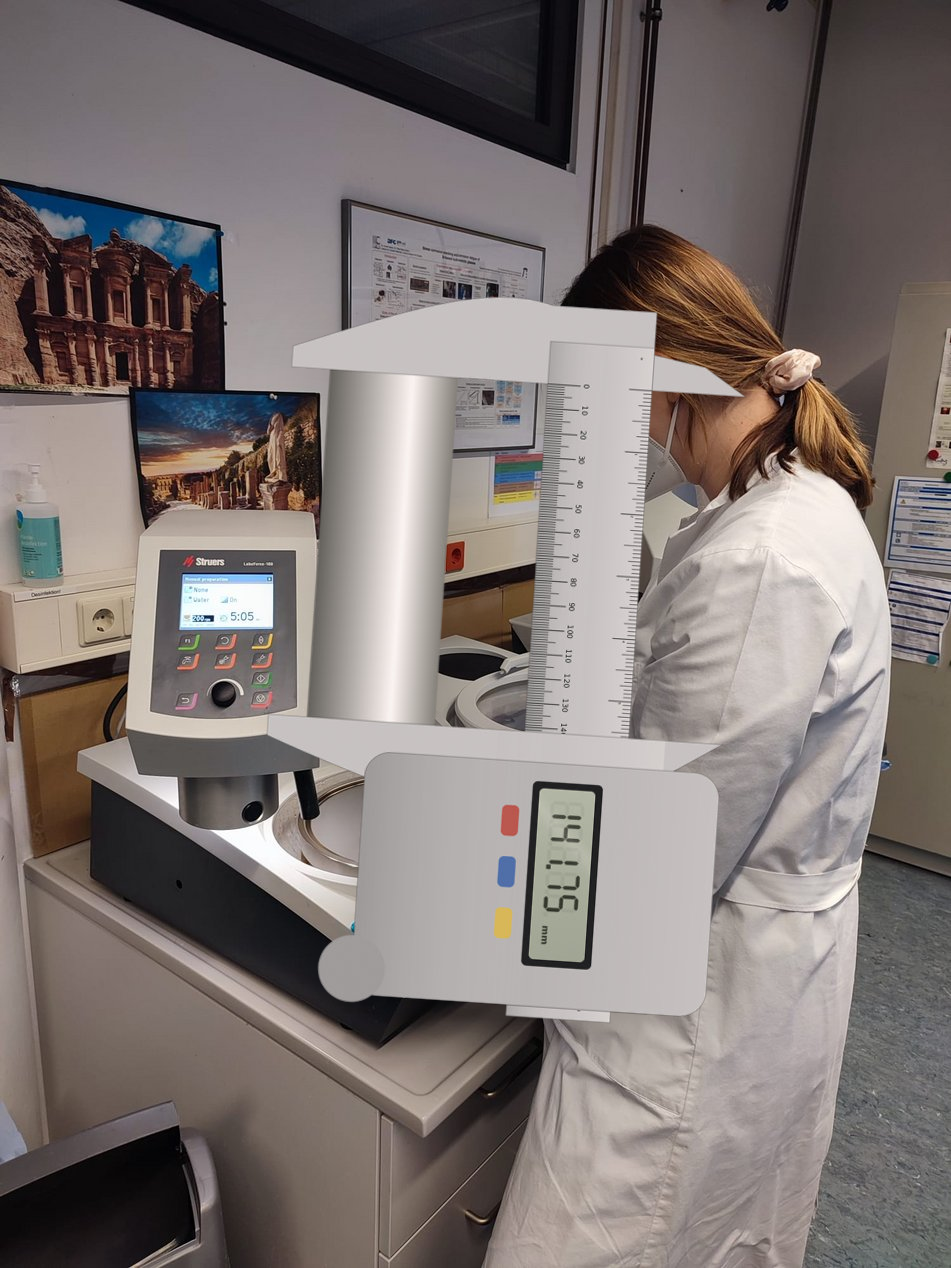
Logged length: 141.75 mm
